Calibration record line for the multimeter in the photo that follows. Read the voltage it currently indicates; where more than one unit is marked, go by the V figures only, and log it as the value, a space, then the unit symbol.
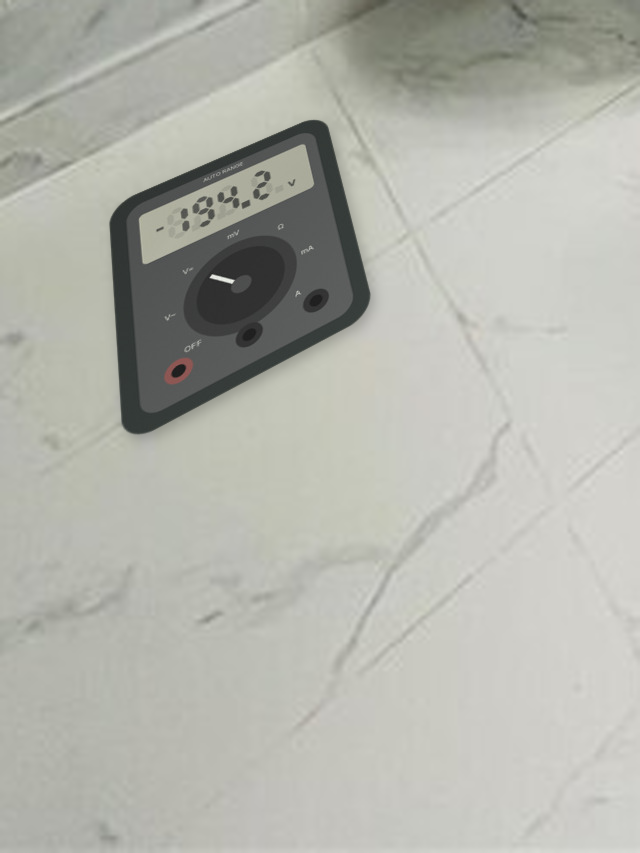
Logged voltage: -194.2 V
